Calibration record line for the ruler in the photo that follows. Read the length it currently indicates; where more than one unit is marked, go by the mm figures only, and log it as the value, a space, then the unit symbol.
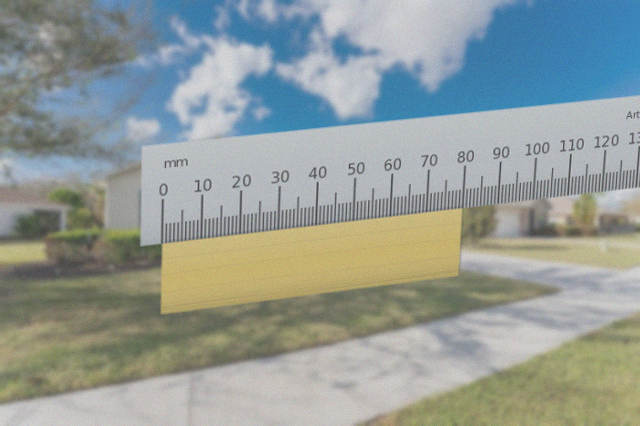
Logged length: 80 mm
